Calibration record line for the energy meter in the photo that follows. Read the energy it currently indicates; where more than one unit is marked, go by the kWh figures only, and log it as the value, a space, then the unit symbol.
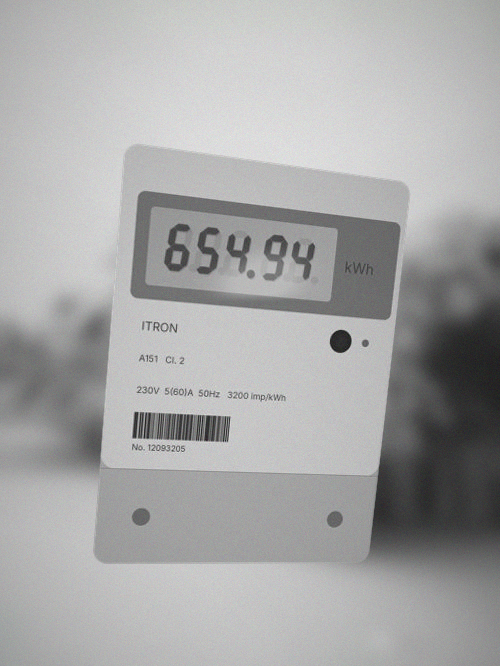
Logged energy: 654.94 kWh
